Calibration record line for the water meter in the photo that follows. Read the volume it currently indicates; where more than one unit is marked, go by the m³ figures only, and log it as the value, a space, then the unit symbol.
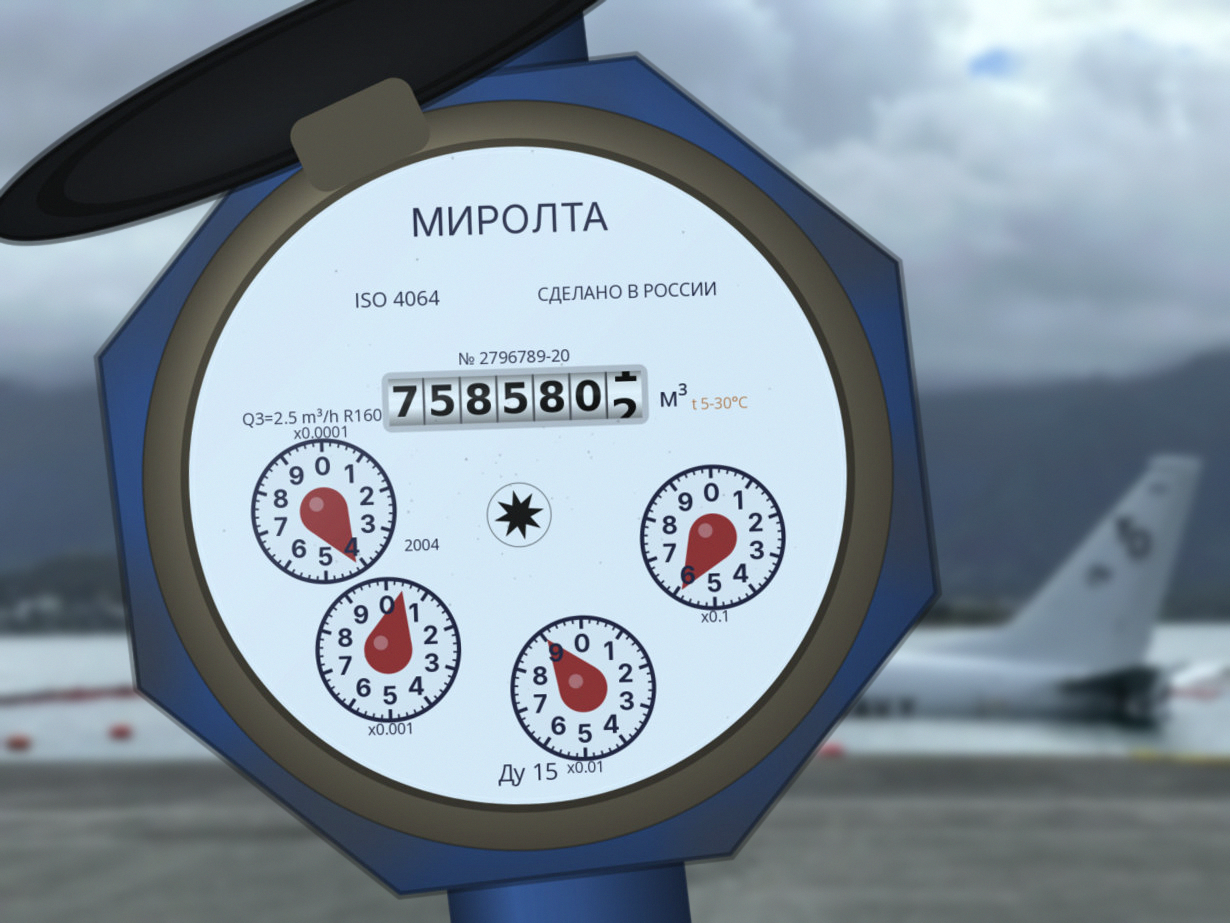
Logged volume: 7585801.5904 m³
